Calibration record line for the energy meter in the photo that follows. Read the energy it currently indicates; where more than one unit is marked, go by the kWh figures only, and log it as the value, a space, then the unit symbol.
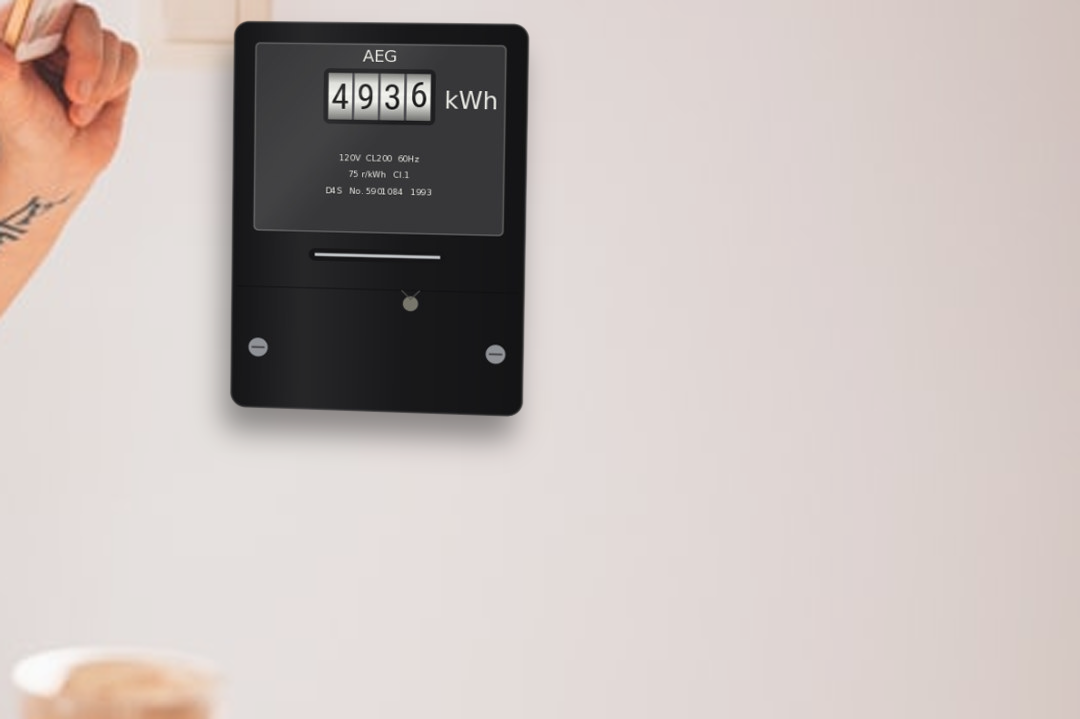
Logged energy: 4936 kWh
